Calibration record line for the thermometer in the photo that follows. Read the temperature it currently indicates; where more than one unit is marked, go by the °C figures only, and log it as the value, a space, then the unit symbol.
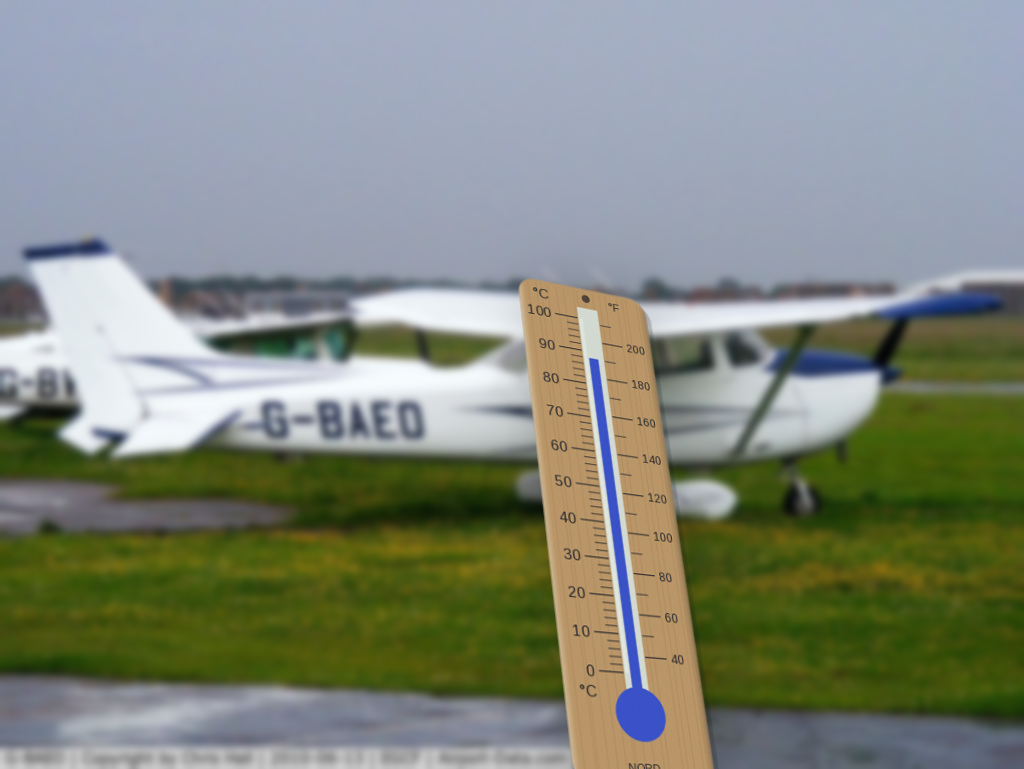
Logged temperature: 88 °C
